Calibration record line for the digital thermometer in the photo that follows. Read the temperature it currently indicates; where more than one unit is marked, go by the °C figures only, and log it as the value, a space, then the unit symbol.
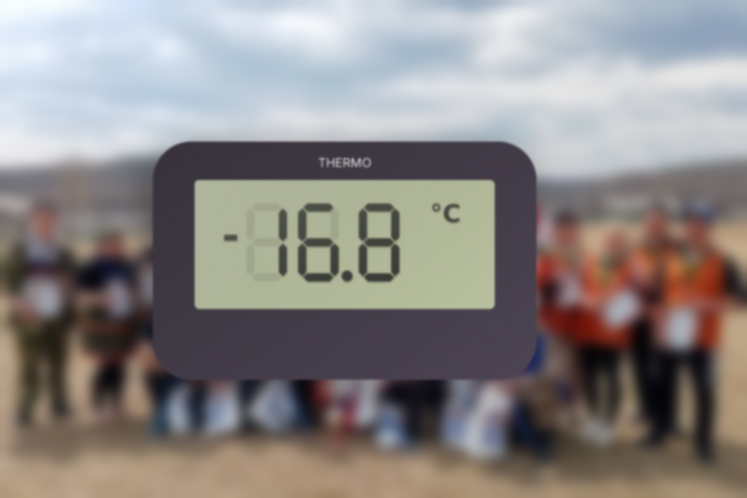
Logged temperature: -16.8 °C
